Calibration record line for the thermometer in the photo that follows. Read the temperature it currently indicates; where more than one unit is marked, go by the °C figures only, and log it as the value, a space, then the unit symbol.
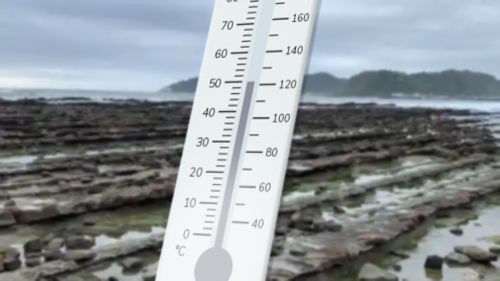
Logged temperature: 50 °C
